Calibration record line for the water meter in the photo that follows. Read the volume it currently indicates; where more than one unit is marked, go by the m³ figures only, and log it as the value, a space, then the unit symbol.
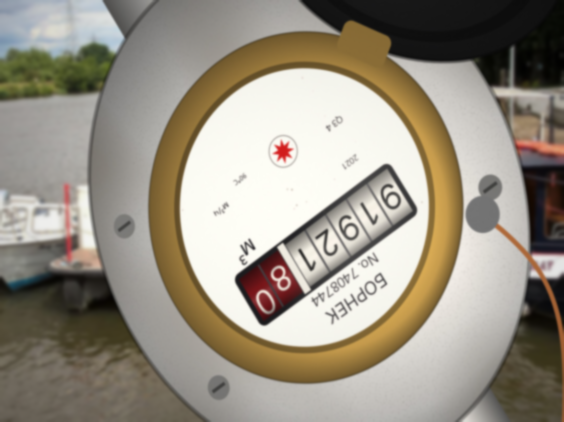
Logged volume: 91921.80 m³
